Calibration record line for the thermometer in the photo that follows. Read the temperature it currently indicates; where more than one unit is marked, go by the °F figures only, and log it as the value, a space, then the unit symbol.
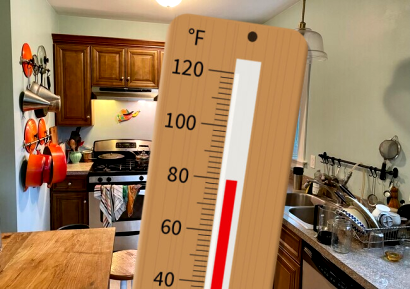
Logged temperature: 80 °F
